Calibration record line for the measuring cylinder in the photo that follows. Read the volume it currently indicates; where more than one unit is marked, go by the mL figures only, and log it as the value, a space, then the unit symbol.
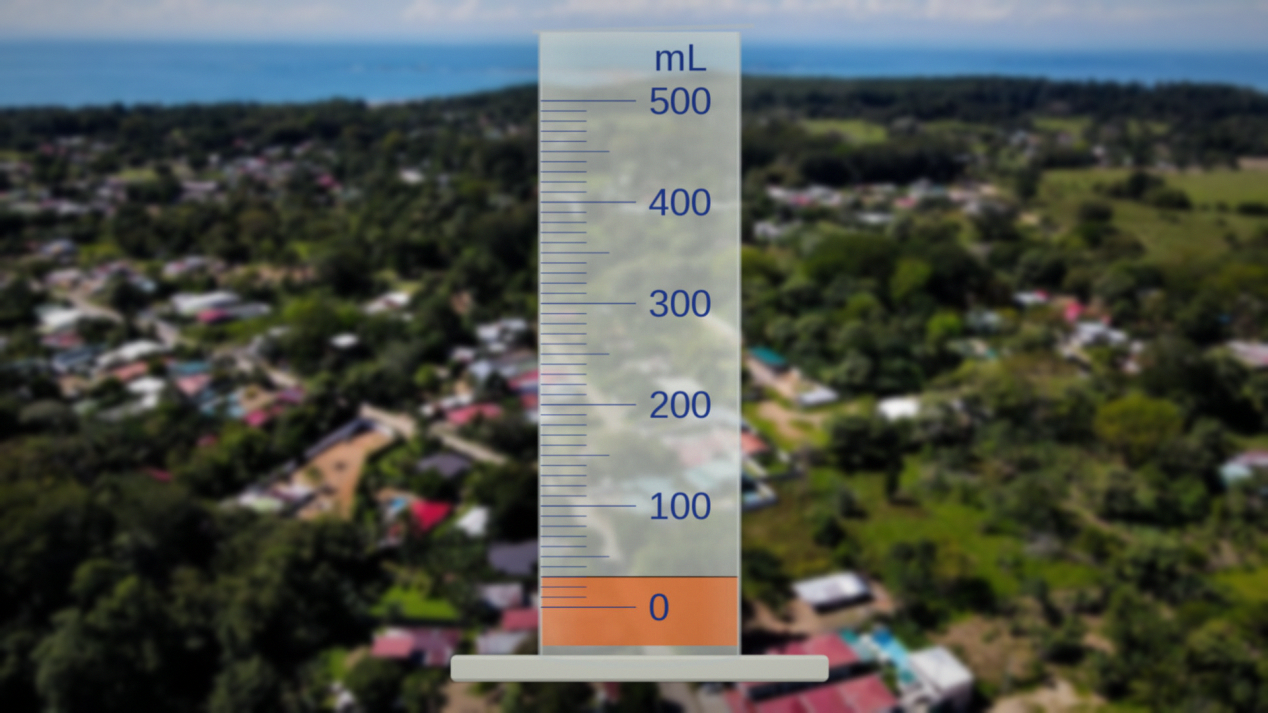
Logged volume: 30 mL
